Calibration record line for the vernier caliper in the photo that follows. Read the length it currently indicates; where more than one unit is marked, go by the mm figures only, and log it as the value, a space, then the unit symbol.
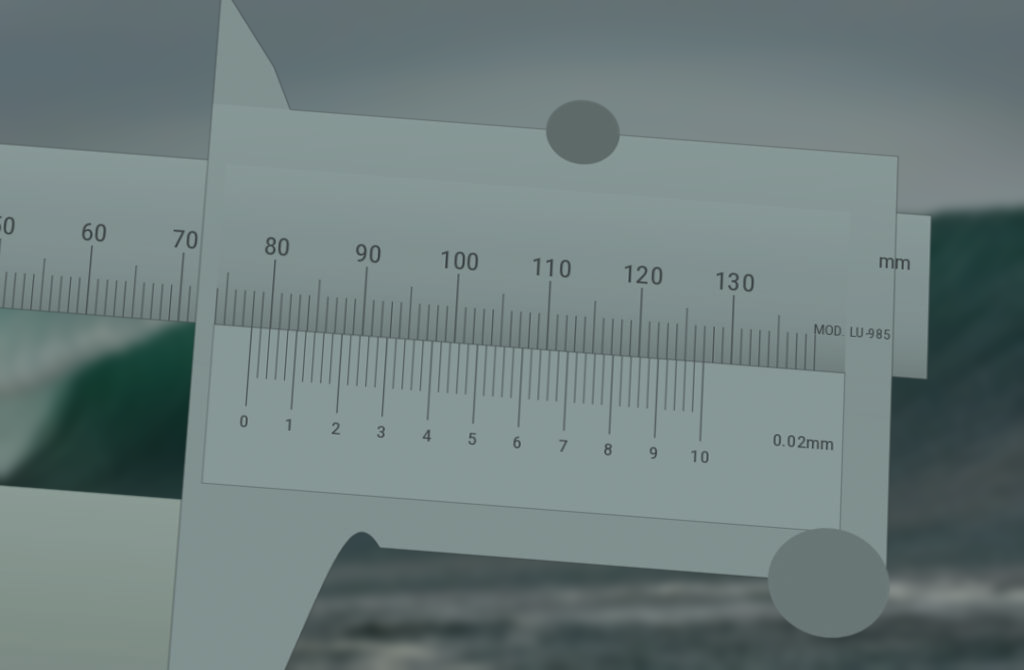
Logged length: 78.0 mm
